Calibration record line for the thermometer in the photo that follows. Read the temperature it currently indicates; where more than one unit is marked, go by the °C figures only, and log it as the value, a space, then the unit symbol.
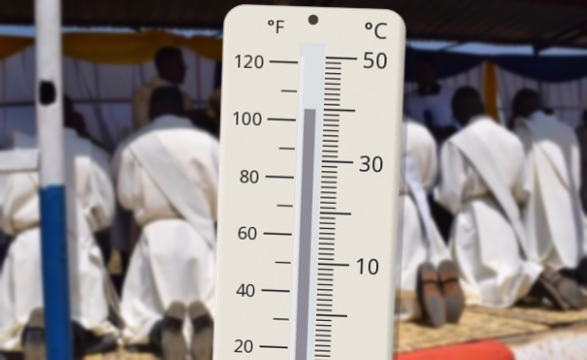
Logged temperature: 40 °C
